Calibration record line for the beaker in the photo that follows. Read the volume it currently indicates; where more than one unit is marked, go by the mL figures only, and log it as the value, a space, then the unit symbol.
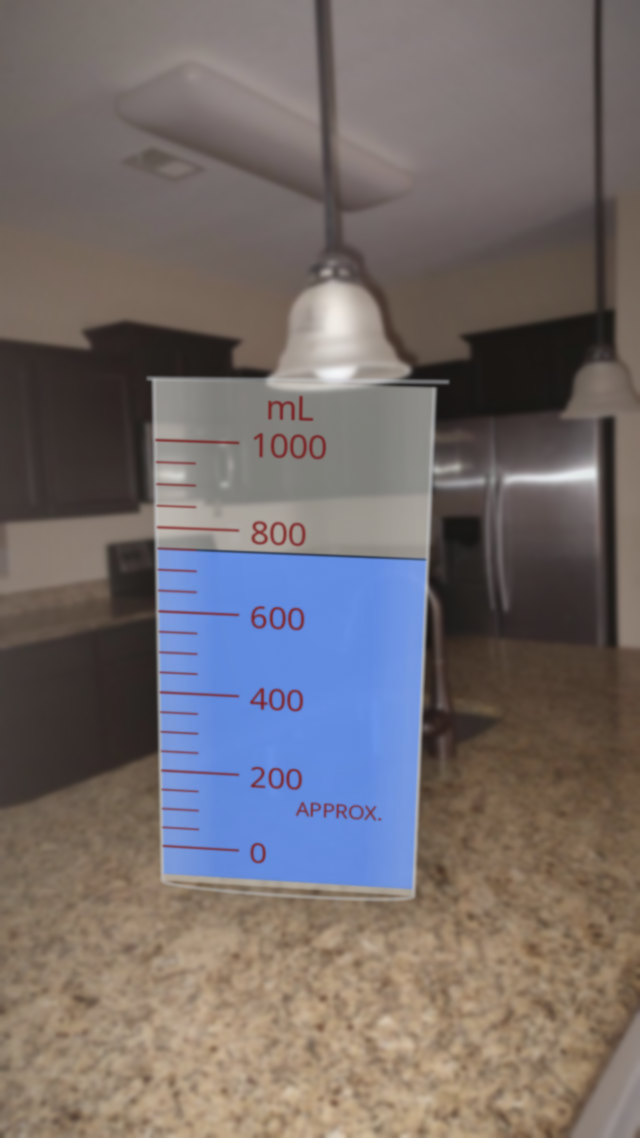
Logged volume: 750 mL
